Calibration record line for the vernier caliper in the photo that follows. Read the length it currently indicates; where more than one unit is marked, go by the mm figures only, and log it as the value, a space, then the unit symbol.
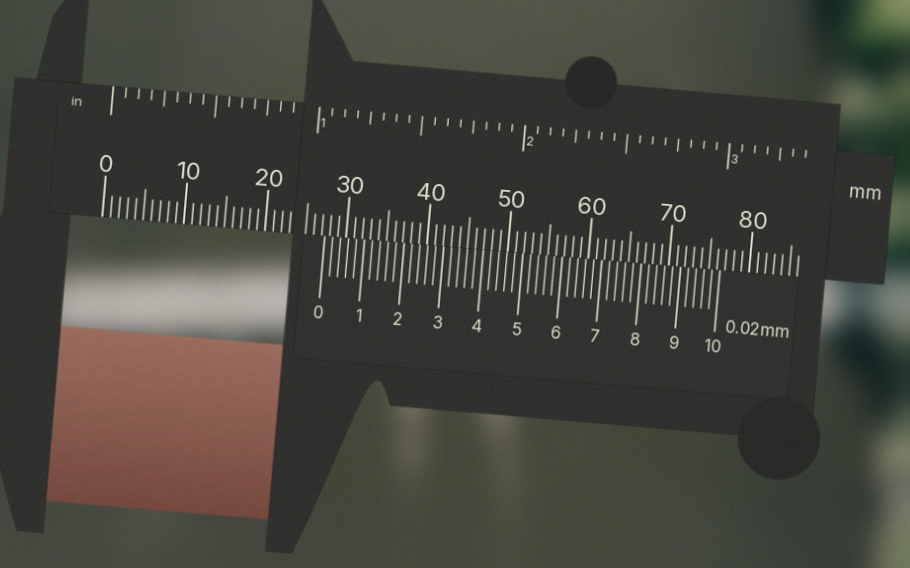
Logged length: 27.4 mm
